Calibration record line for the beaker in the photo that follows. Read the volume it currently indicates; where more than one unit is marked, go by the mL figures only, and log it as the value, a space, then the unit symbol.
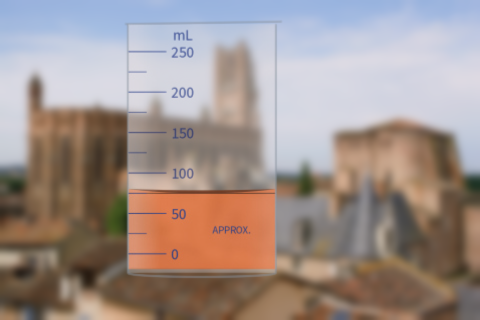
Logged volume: 75 mL
